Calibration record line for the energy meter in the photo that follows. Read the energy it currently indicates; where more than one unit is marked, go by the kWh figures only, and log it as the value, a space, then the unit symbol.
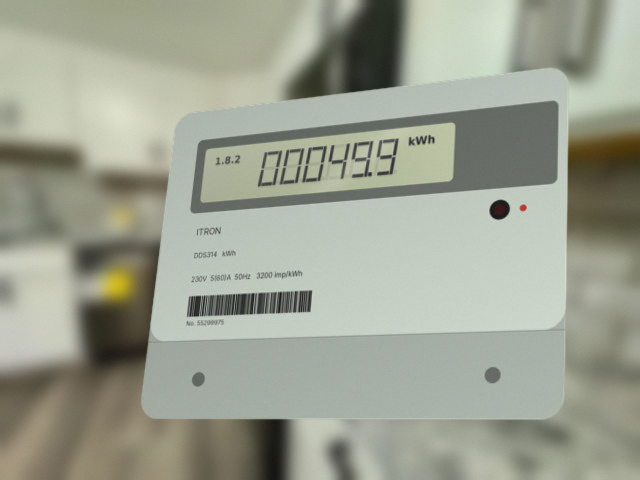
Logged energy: 49.9 kWh
